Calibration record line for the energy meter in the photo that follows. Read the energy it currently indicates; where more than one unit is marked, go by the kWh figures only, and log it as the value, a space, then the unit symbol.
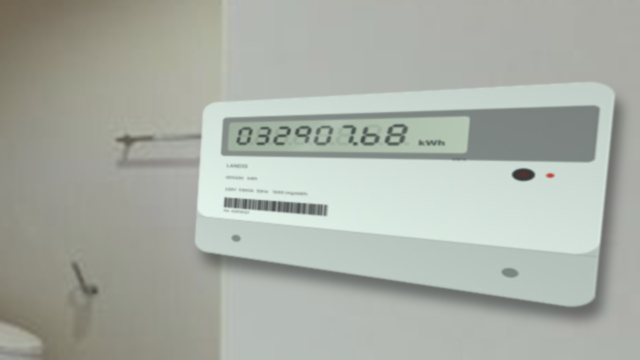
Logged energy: 32907.68 kWh
